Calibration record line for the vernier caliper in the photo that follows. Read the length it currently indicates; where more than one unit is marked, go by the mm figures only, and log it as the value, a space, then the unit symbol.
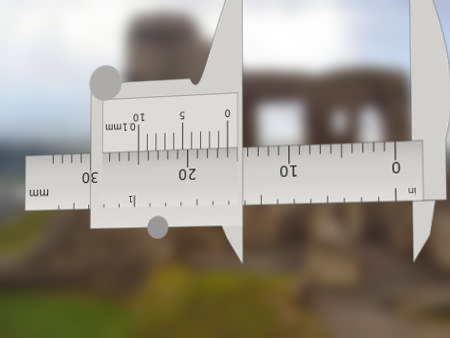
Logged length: 16.0 mm
